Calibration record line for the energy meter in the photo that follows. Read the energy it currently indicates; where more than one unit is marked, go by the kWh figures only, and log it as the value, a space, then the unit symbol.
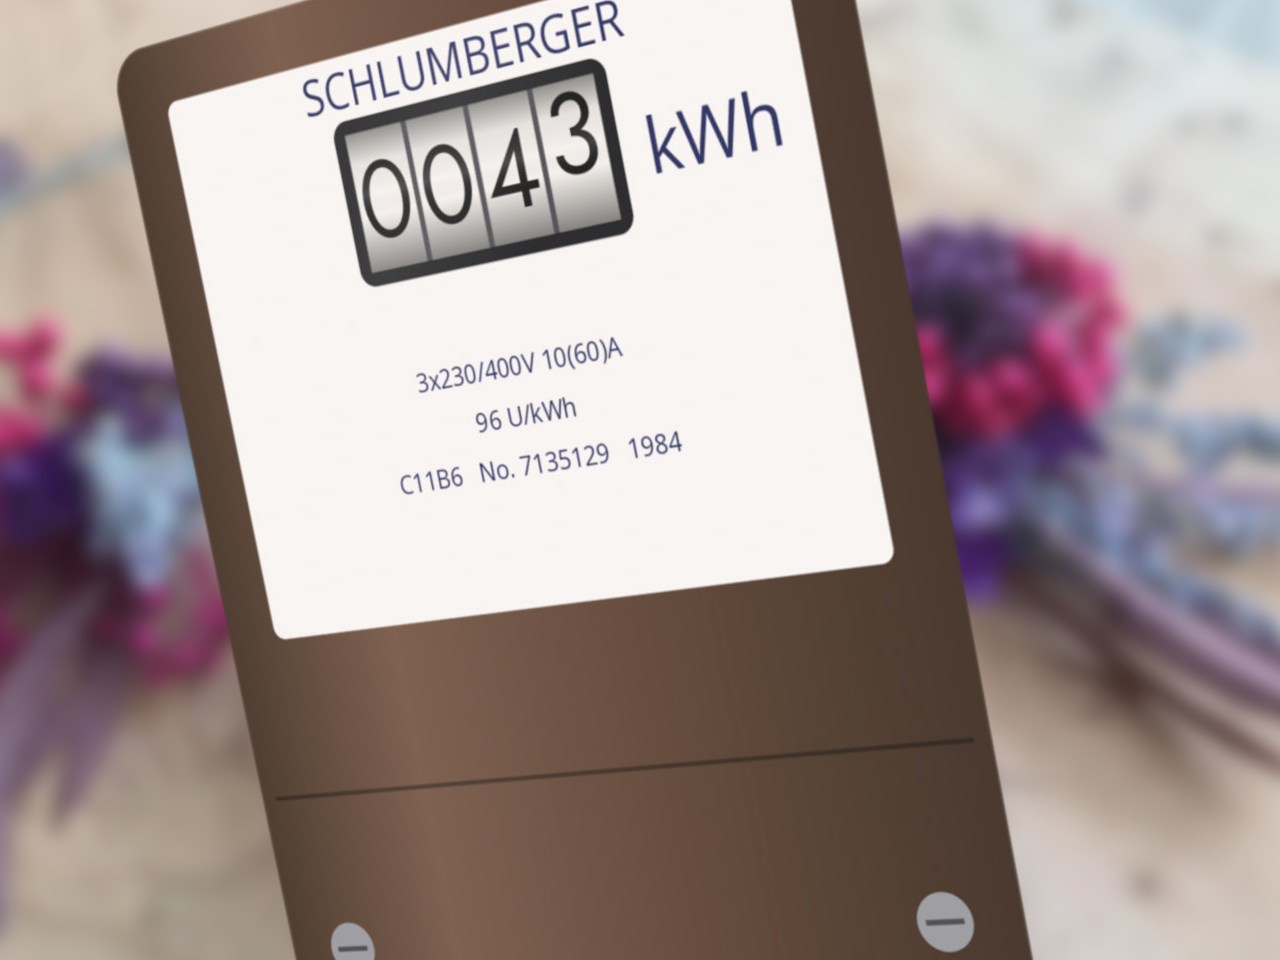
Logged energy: 43 kWh
